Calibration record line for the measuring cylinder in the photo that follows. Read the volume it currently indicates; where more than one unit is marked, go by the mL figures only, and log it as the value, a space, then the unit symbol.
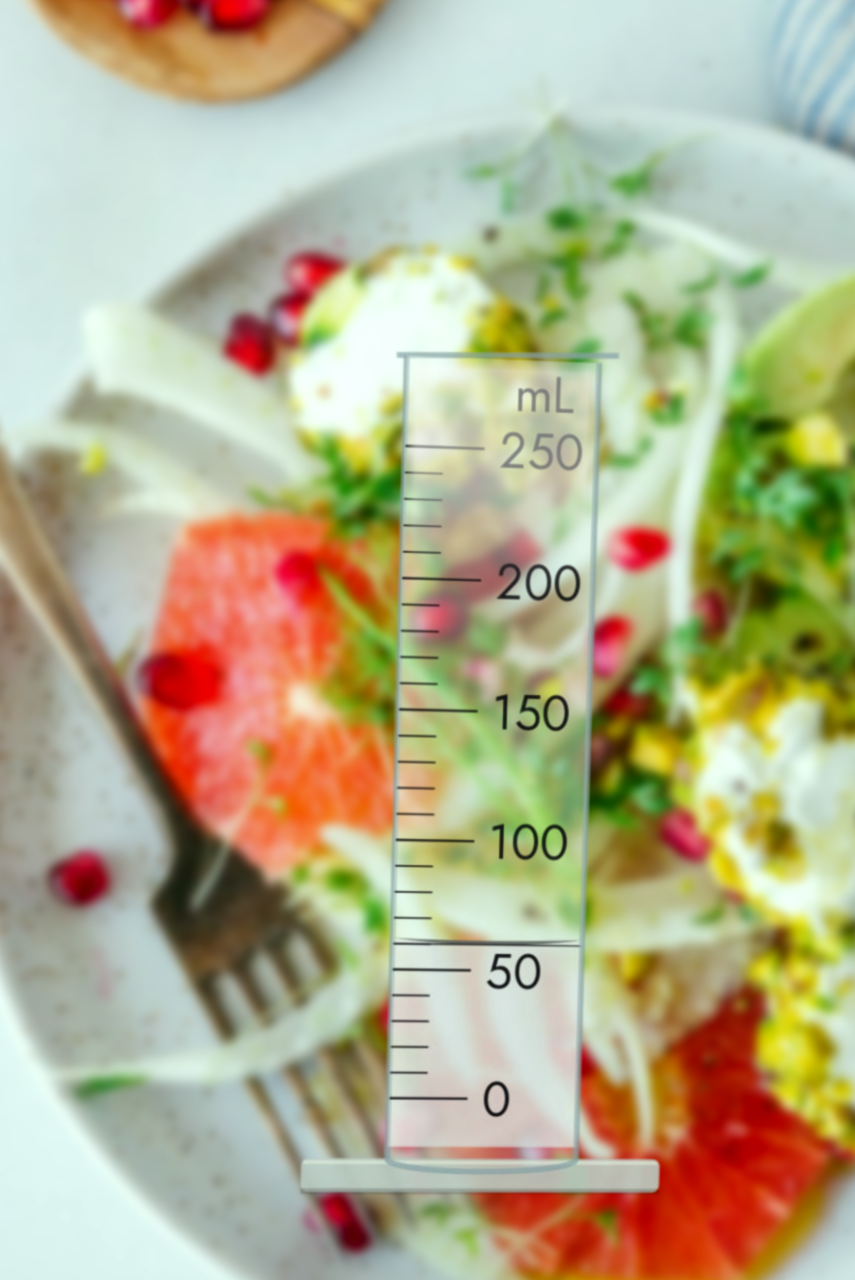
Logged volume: 60 mL
